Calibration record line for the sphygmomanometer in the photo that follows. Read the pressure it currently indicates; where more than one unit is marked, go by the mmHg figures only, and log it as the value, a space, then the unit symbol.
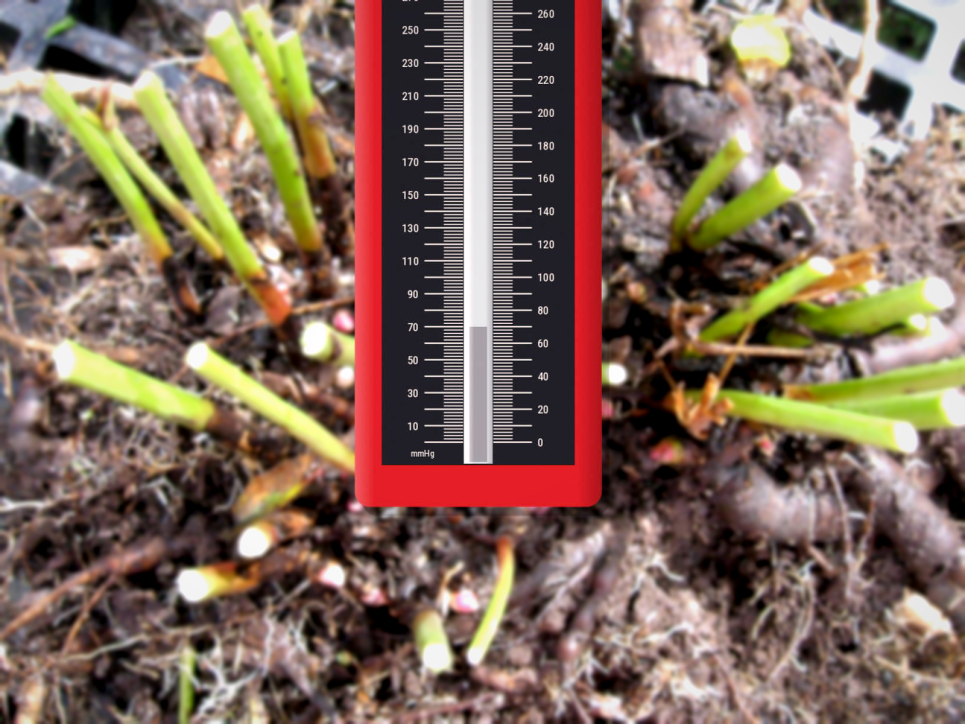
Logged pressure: 70 mmHg
